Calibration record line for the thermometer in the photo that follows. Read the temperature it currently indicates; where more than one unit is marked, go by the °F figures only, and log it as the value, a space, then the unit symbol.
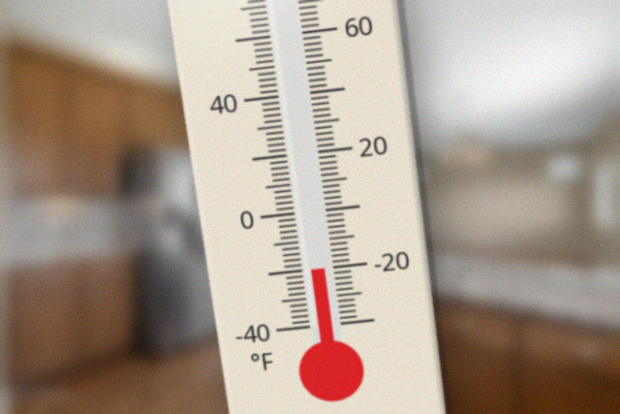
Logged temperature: -20 °F
